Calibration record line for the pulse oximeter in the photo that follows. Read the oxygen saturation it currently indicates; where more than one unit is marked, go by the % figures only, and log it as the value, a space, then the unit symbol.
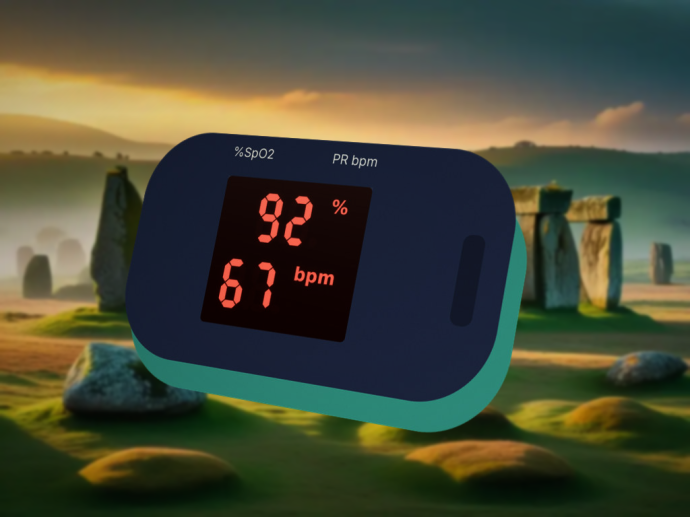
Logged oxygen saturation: 92 %
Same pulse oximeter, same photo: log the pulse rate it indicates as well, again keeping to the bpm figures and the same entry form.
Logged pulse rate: 67 bpm
